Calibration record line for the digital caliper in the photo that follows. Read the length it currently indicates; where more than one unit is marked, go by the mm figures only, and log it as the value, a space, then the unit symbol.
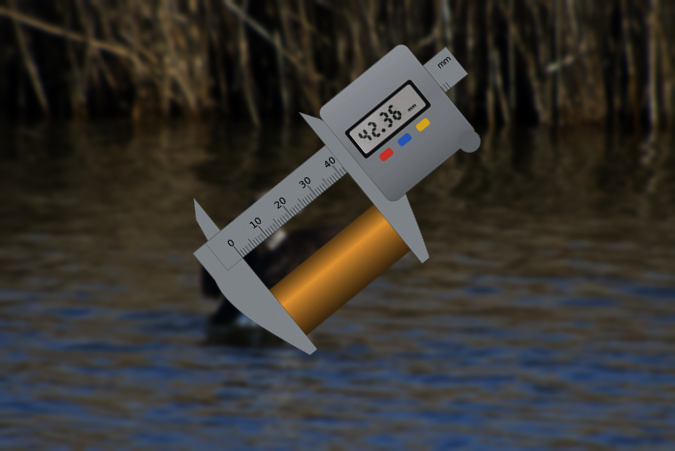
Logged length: 42.36 mm
